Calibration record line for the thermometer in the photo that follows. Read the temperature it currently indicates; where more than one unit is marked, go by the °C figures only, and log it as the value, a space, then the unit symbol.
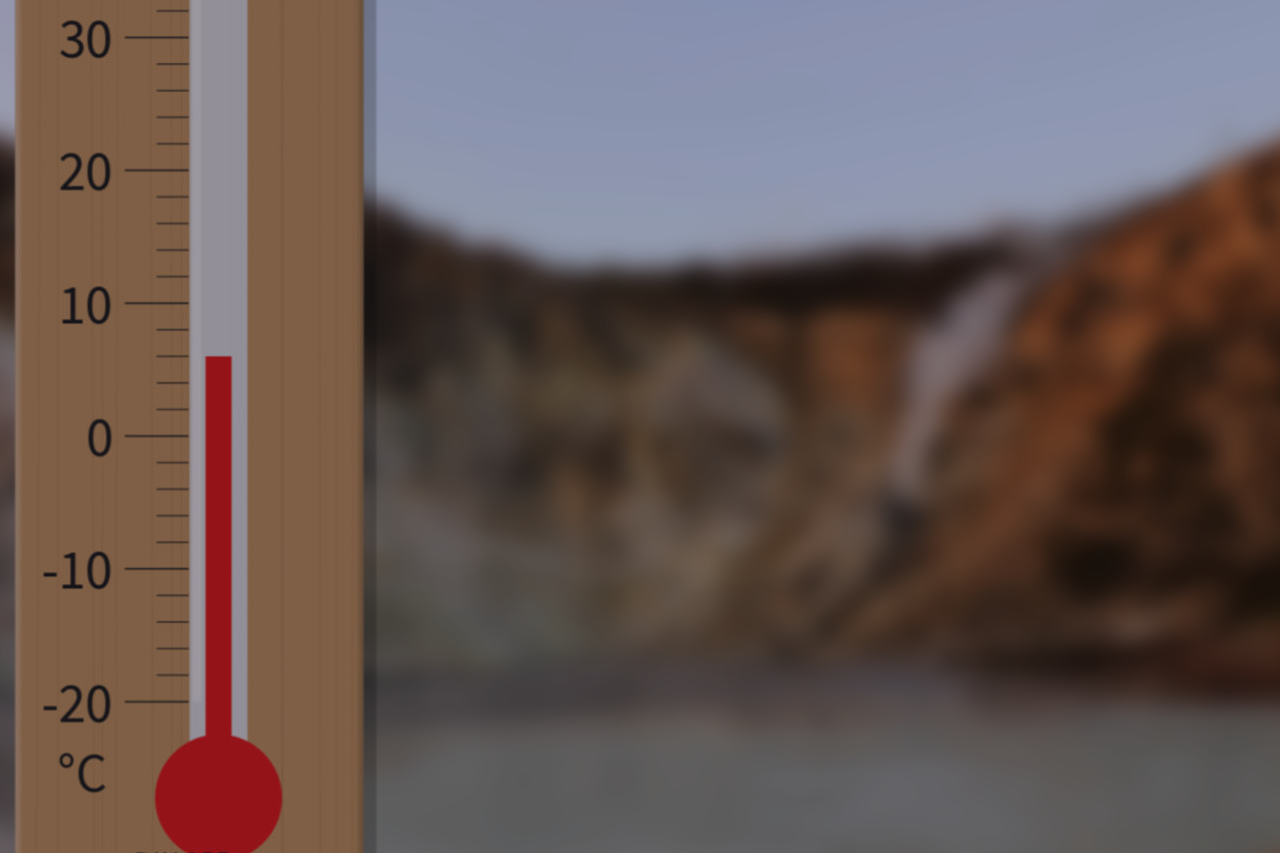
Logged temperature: 6 °C
